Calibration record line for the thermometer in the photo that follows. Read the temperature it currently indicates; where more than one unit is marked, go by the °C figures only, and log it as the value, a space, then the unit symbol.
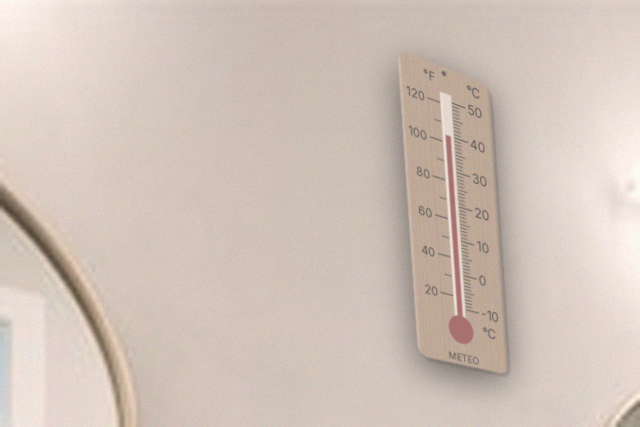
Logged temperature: 40 °C
